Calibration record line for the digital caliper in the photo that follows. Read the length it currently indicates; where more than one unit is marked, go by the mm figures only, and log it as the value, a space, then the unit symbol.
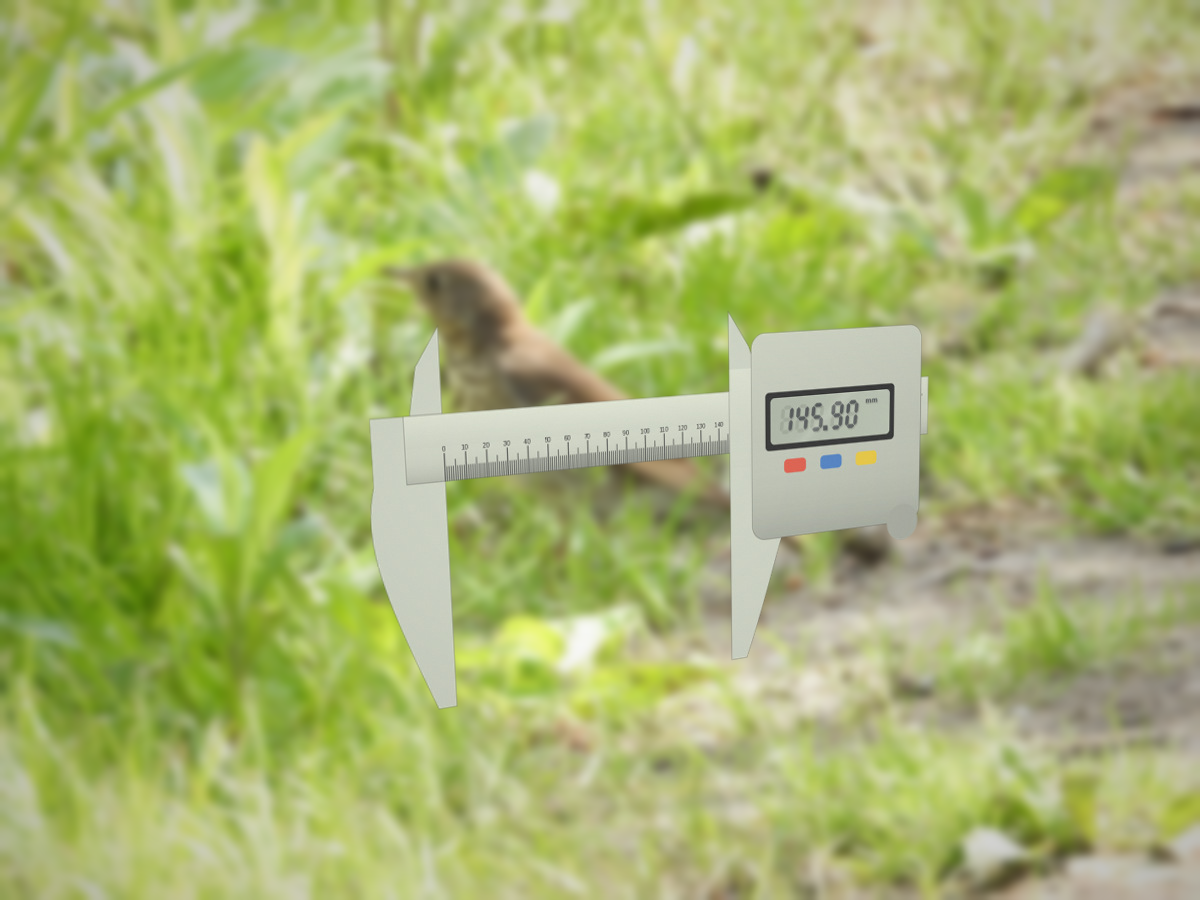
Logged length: 145.90 mm
